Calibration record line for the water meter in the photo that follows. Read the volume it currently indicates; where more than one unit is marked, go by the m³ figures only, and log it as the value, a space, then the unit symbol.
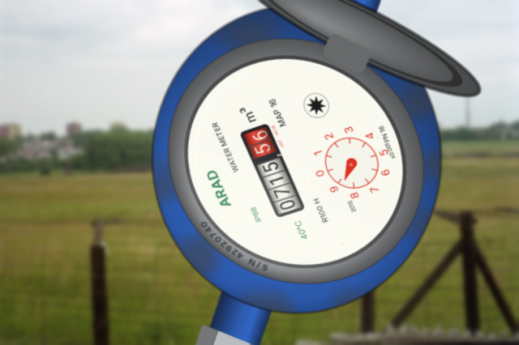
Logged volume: 715.558 m³
